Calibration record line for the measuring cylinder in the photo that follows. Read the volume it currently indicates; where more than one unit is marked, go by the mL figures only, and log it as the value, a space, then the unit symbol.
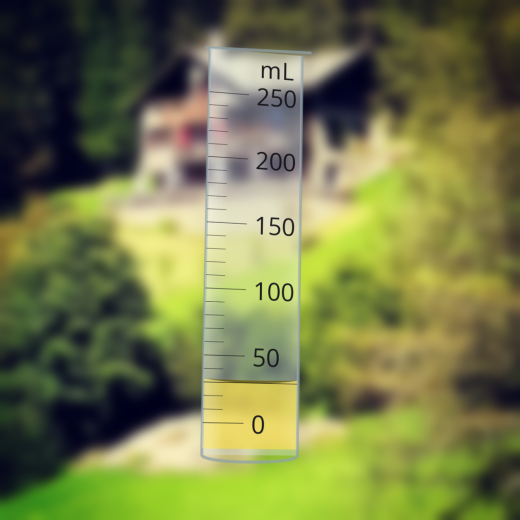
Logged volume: 30 mL
